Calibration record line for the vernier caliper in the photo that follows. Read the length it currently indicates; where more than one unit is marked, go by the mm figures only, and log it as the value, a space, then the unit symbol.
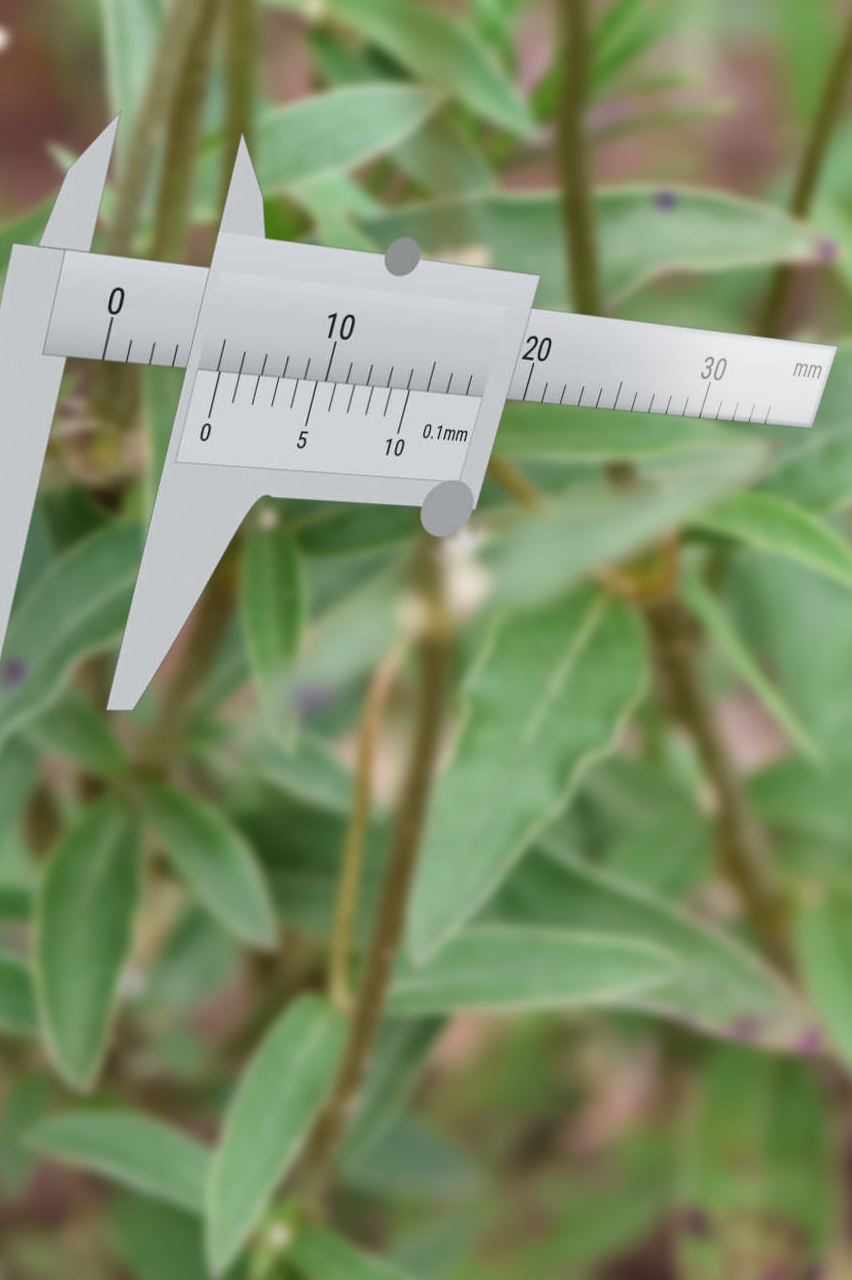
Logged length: 5.1 mm
